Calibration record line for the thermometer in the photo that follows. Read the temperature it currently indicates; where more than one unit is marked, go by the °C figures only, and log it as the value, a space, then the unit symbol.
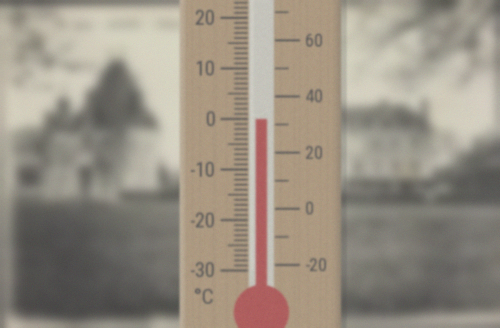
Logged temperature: 0 °C
